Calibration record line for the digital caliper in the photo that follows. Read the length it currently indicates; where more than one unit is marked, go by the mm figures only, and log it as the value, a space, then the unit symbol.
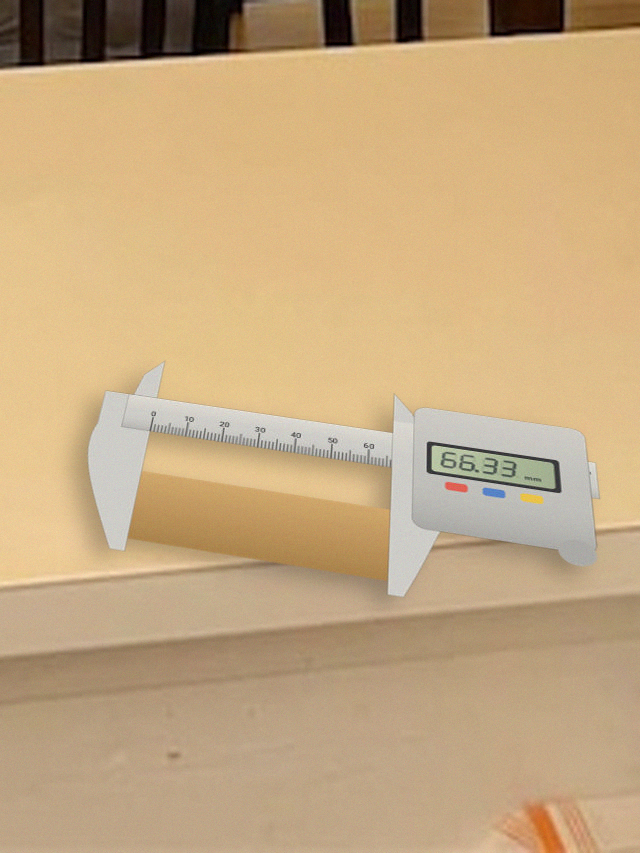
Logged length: 66.33 mm
